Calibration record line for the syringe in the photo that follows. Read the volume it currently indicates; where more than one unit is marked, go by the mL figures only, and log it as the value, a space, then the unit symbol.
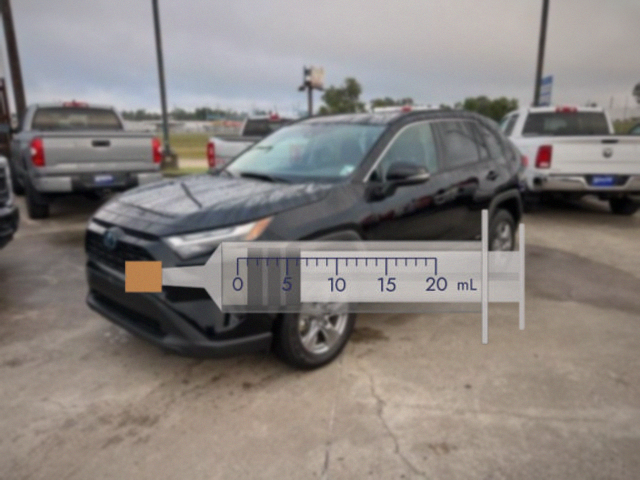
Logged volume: 1 mL
